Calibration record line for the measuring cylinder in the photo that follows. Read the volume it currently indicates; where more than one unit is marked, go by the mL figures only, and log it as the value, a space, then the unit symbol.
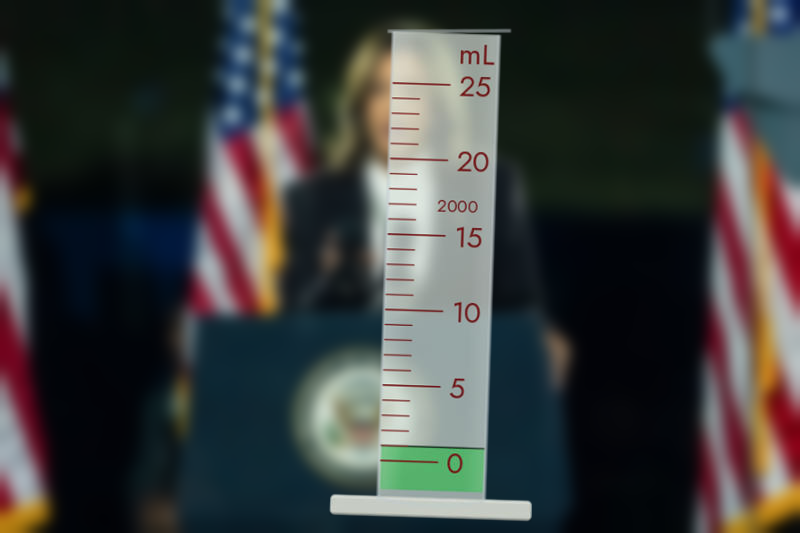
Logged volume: 1 mL
